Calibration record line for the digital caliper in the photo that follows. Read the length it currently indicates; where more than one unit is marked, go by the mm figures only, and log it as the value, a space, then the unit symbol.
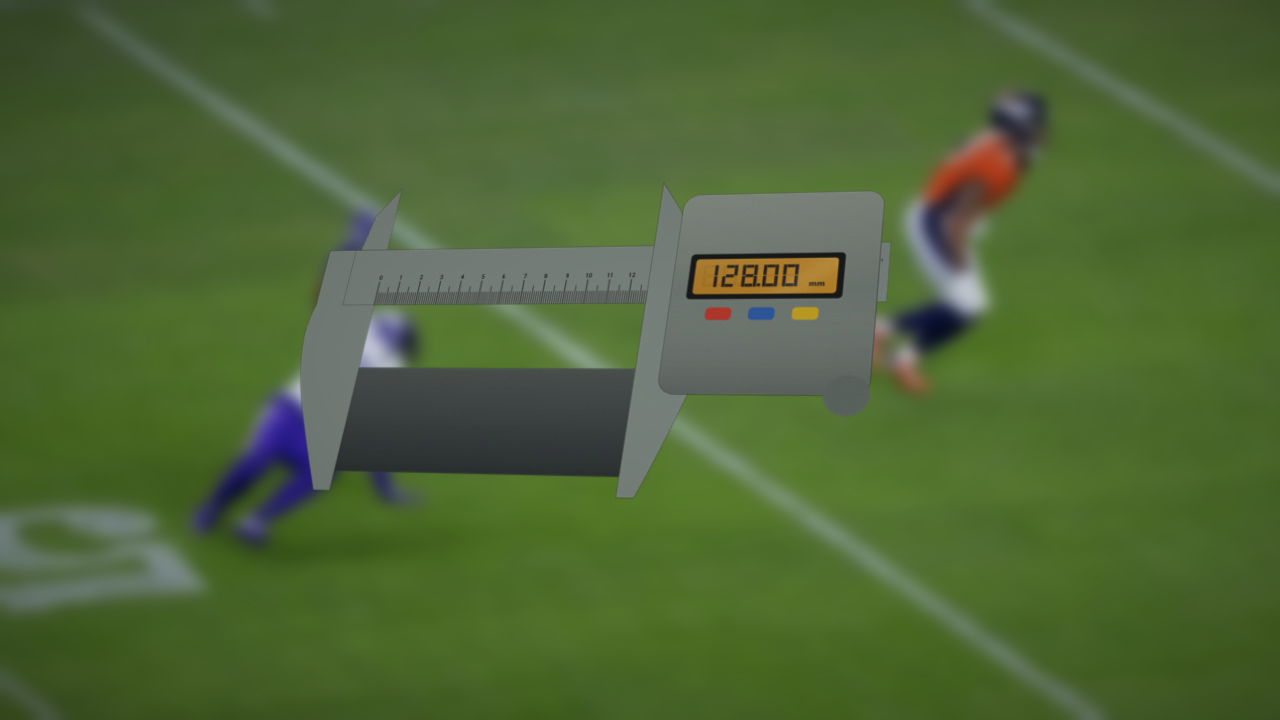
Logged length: 128.00 mm
